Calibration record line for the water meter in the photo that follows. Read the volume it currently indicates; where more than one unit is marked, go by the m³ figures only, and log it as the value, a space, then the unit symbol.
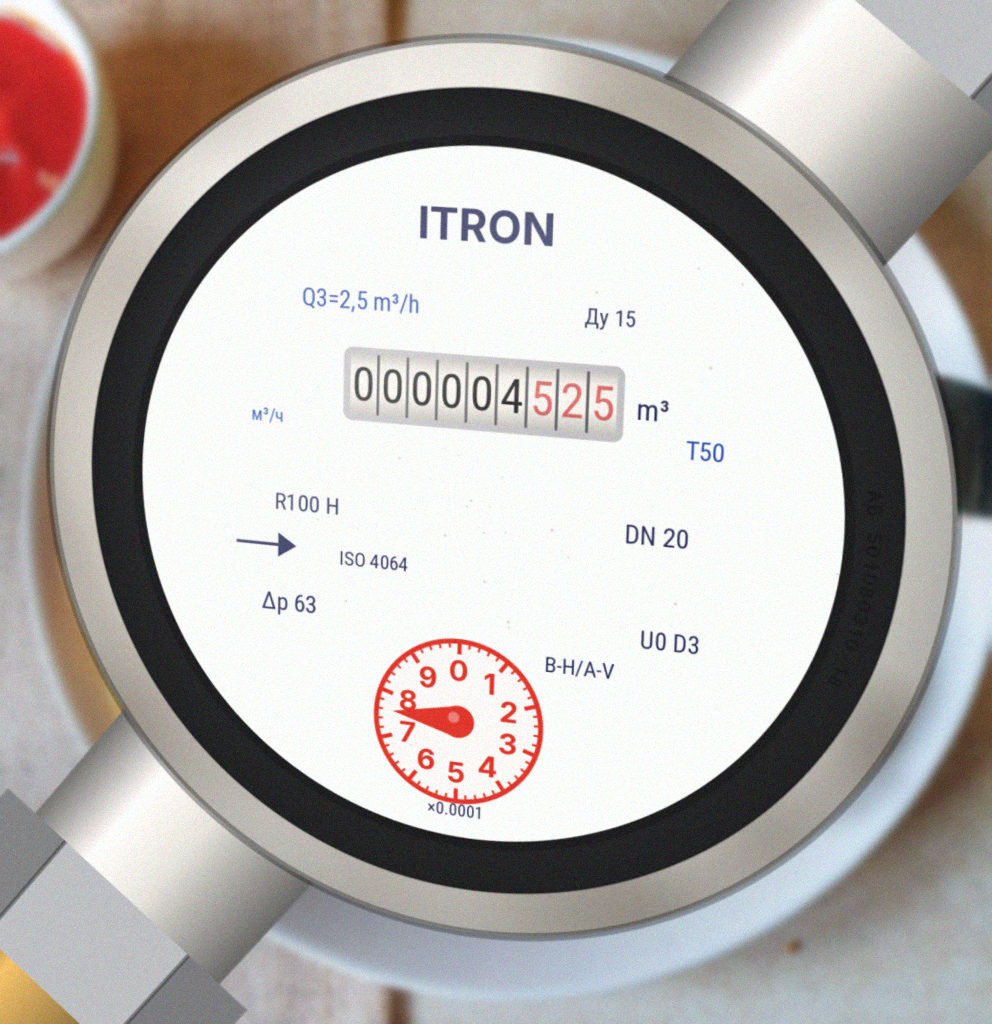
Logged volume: 4.5257 m³
